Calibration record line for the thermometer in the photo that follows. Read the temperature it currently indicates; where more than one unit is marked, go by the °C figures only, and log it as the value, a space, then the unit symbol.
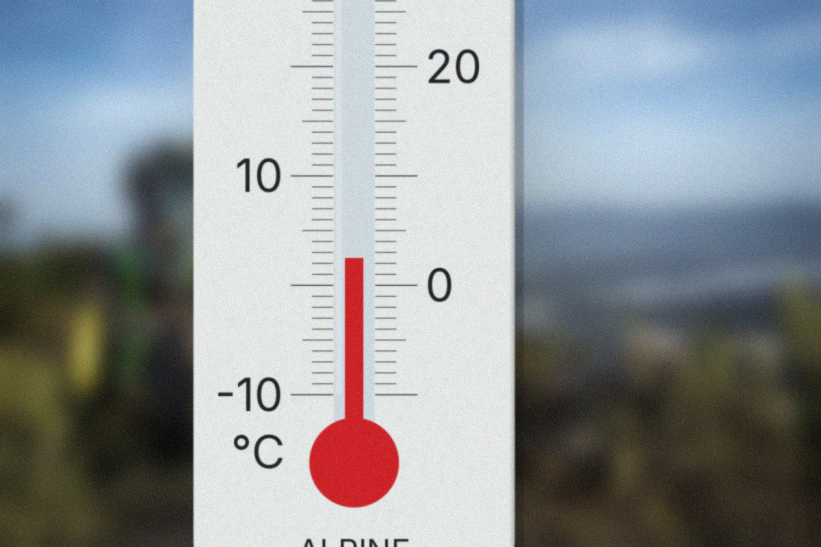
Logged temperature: 2.5 °C
